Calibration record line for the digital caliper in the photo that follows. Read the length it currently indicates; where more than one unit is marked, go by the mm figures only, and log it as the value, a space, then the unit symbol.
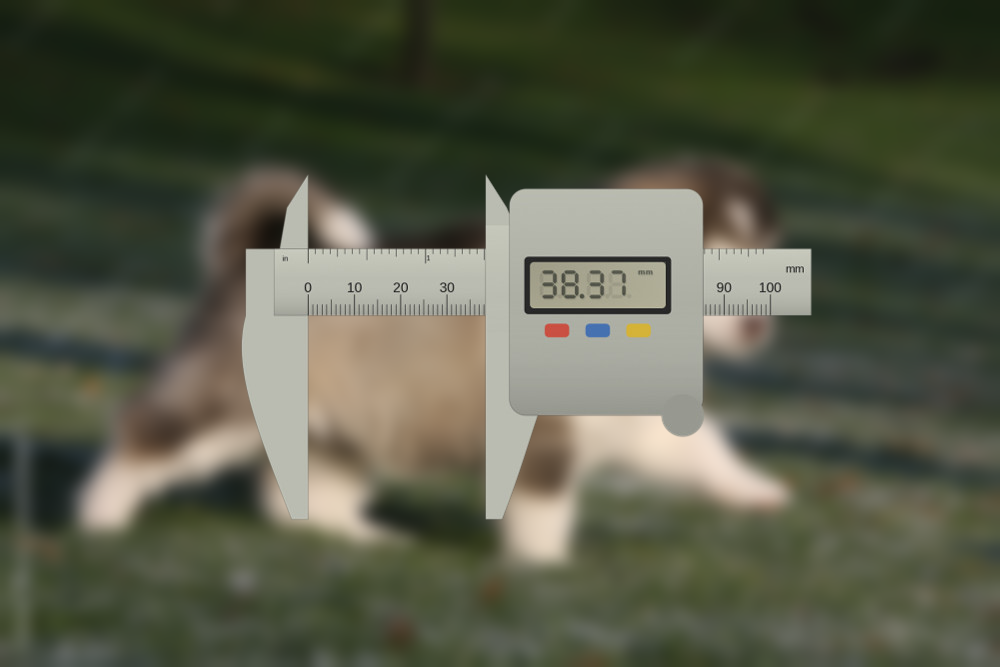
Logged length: 38.37 mm
